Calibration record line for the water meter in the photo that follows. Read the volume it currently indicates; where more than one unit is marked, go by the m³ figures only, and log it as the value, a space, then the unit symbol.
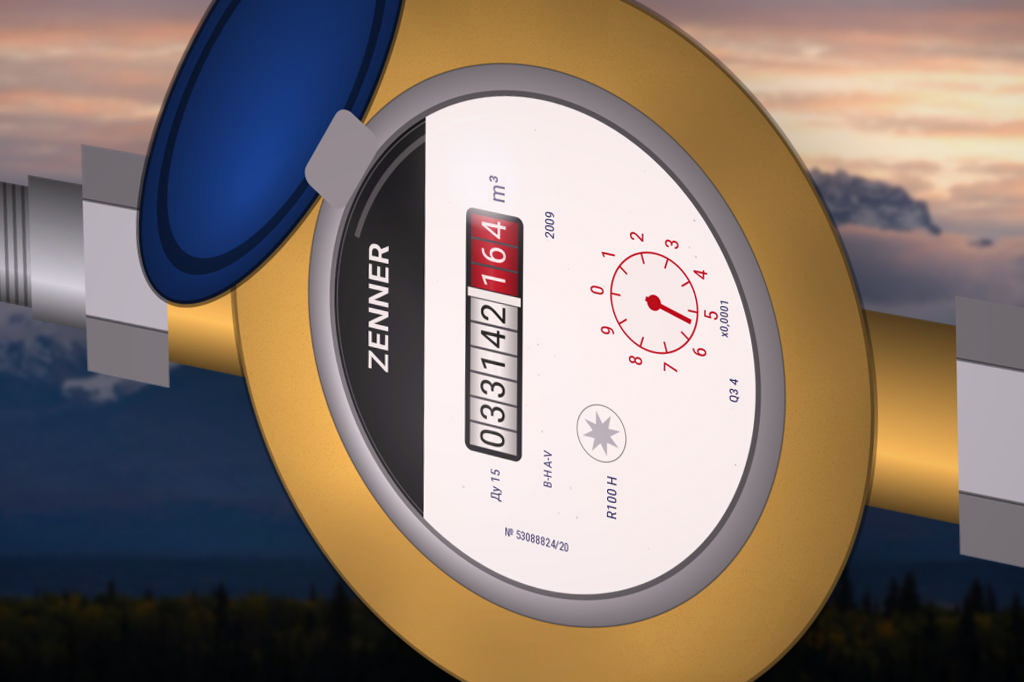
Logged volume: 33142.1645 m³
